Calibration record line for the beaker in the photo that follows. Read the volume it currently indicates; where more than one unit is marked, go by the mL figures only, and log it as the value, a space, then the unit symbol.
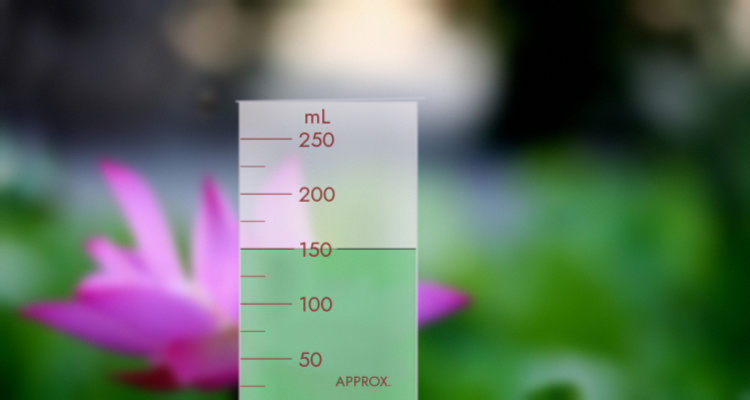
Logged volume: 150 mL
